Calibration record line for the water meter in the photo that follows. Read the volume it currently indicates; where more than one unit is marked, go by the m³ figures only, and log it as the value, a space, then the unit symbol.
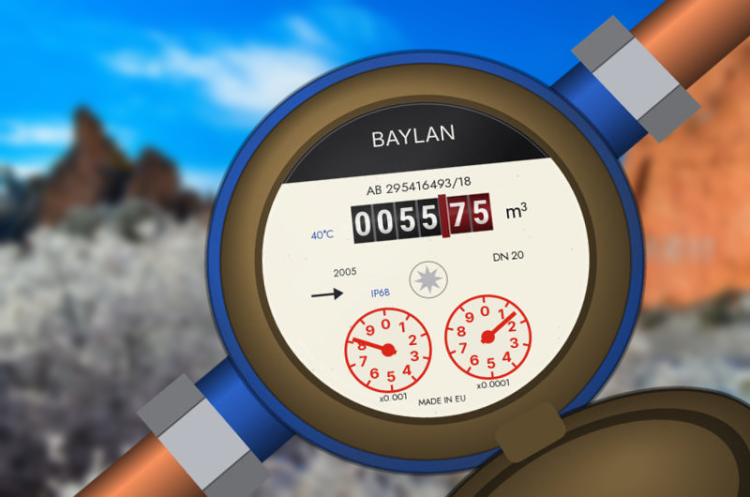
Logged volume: 55.7581 m³
